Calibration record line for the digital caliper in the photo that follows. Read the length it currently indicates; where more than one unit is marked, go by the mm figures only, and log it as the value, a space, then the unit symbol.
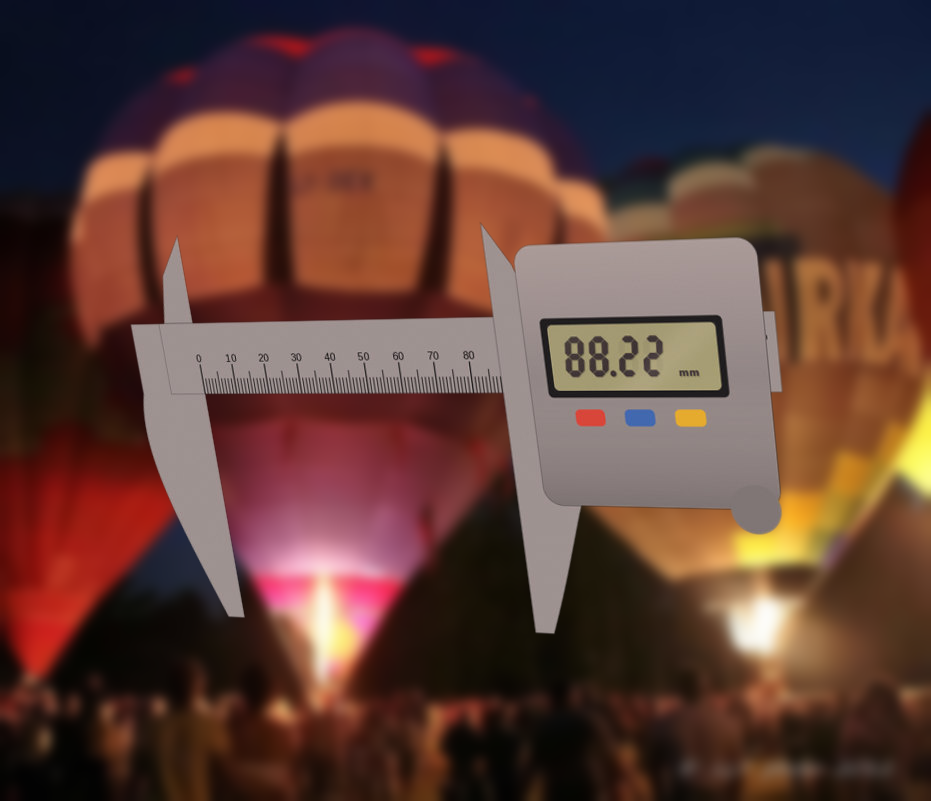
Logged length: 88.22 mm
